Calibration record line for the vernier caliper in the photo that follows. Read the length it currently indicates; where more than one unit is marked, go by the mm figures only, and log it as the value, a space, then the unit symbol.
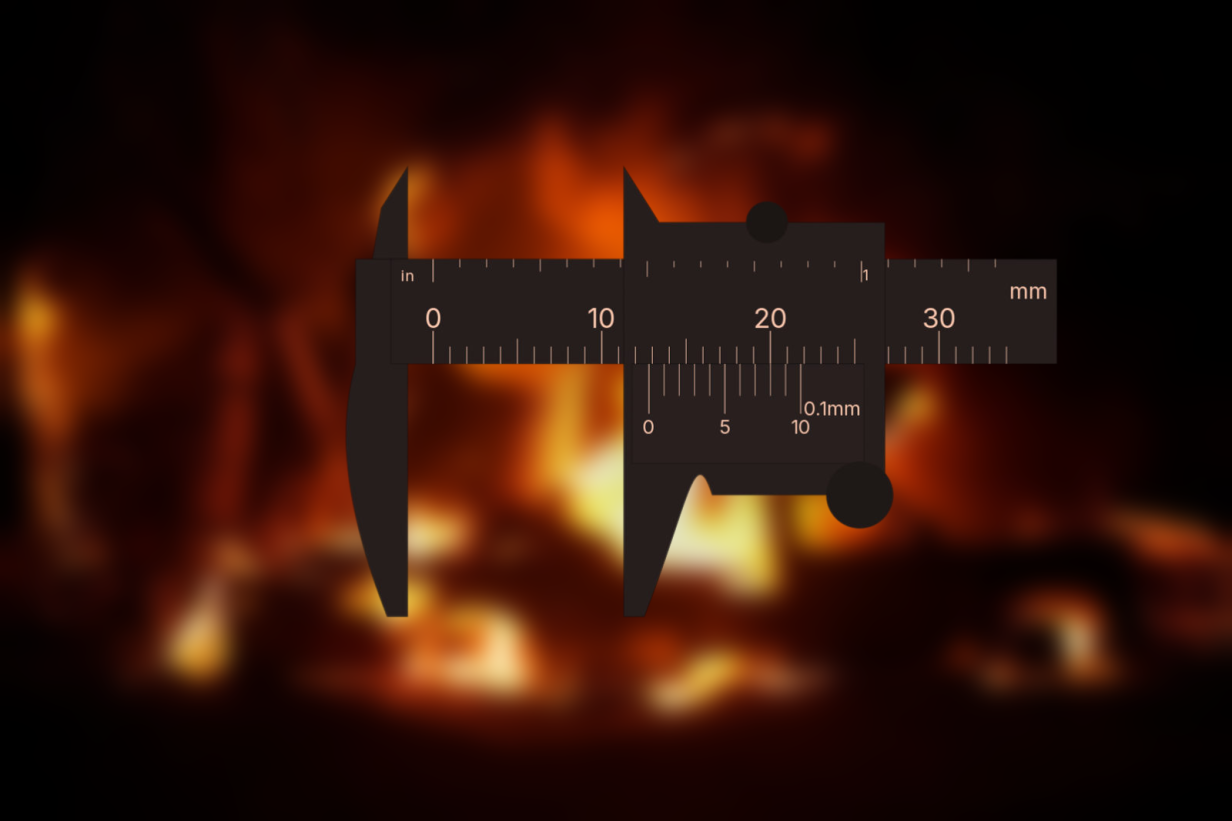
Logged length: 12.8 mm
